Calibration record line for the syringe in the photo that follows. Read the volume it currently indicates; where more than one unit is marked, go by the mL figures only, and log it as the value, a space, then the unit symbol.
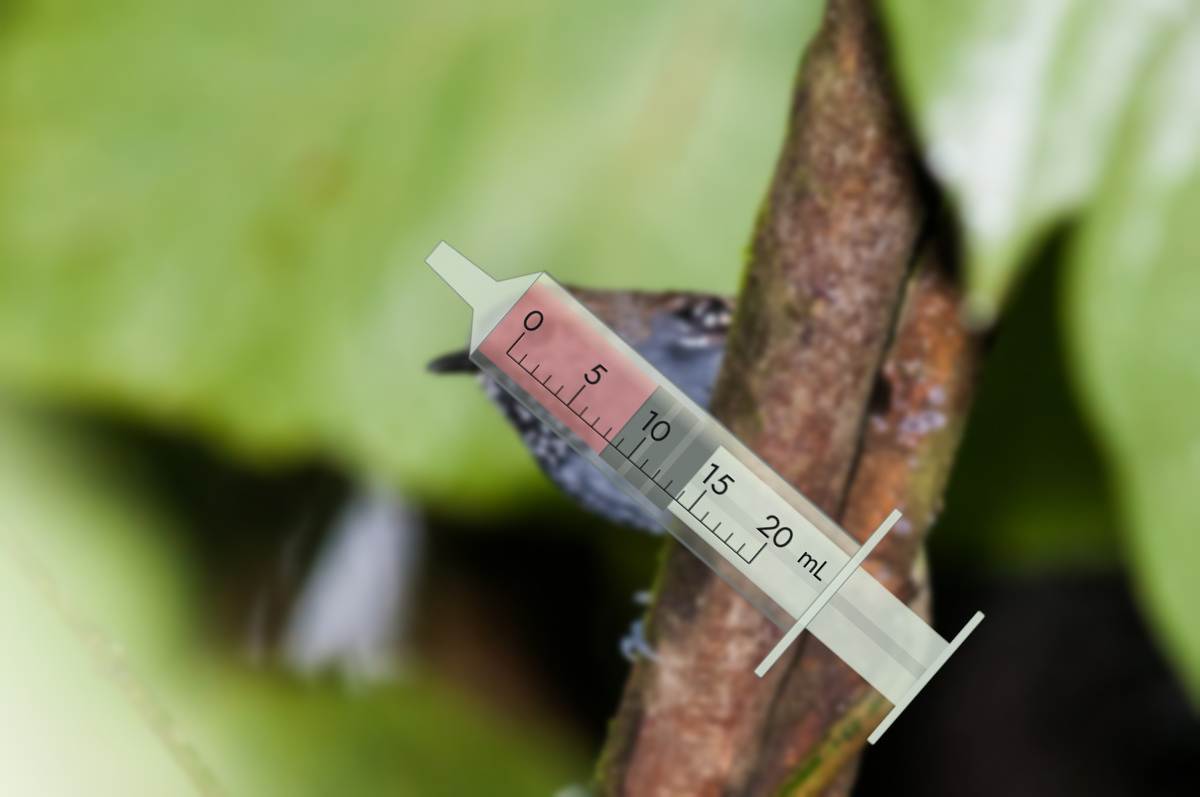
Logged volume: 8.5 mL
